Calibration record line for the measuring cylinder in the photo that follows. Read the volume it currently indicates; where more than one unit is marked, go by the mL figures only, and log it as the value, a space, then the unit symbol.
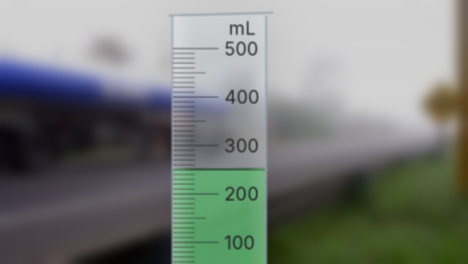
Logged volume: 250 mL
